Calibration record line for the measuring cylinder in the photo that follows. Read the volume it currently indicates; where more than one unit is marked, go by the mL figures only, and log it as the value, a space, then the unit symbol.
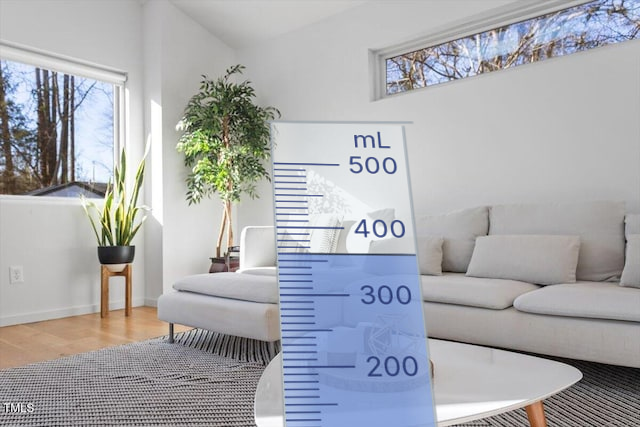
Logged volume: 360 mL
